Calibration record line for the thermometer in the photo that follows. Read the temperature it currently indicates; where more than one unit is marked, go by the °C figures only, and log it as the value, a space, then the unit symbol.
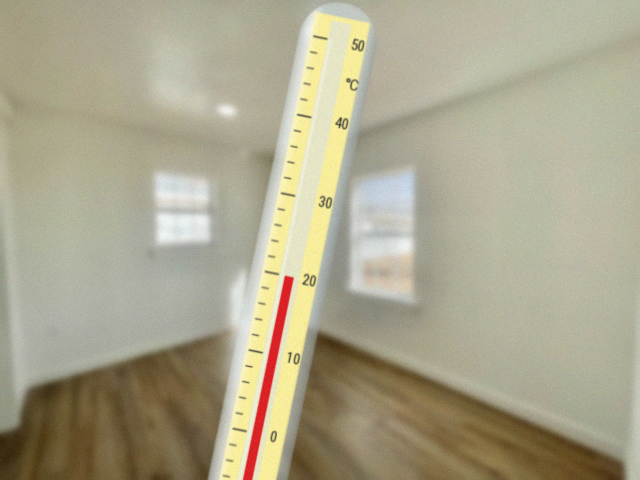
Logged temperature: 20 °C
